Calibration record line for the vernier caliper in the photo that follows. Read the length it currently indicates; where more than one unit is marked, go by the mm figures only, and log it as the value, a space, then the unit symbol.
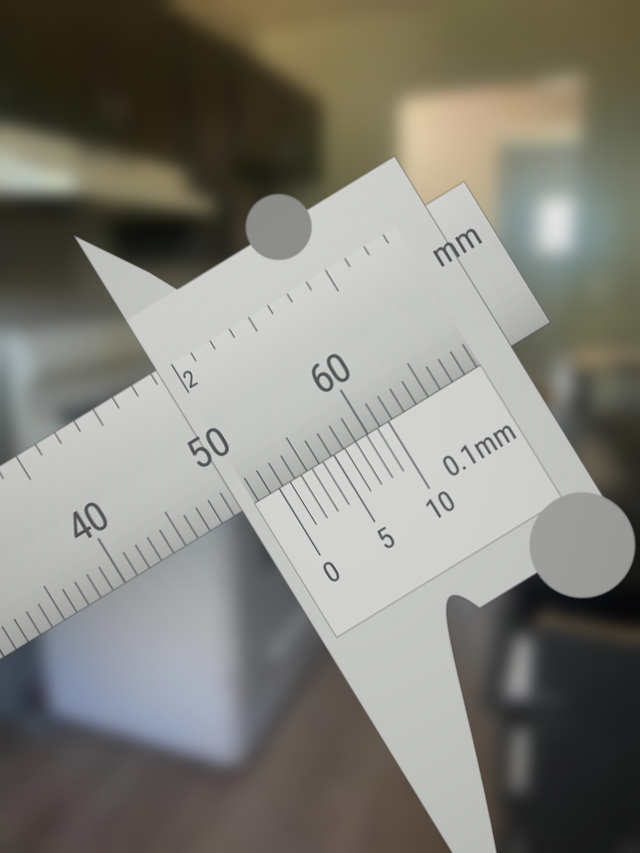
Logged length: 52.7 mm
